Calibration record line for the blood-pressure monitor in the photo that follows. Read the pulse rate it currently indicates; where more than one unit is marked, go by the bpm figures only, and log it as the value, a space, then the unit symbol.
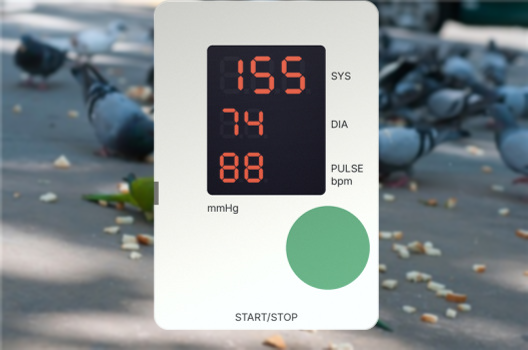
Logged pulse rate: 88 bpm
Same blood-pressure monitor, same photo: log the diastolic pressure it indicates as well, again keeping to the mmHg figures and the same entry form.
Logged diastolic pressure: 74 mmHg
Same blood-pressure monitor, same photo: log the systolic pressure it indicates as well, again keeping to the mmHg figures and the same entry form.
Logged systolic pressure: 155 mmHg
